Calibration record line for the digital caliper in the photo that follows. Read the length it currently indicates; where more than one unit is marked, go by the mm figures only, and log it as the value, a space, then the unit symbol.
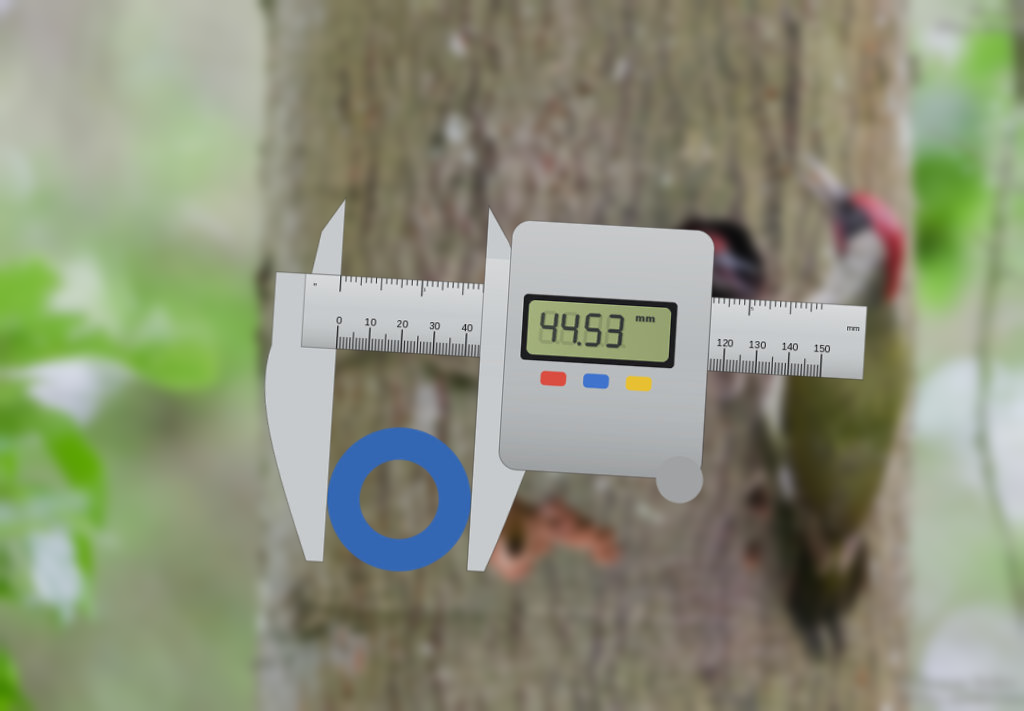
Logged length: 44.53 mm
